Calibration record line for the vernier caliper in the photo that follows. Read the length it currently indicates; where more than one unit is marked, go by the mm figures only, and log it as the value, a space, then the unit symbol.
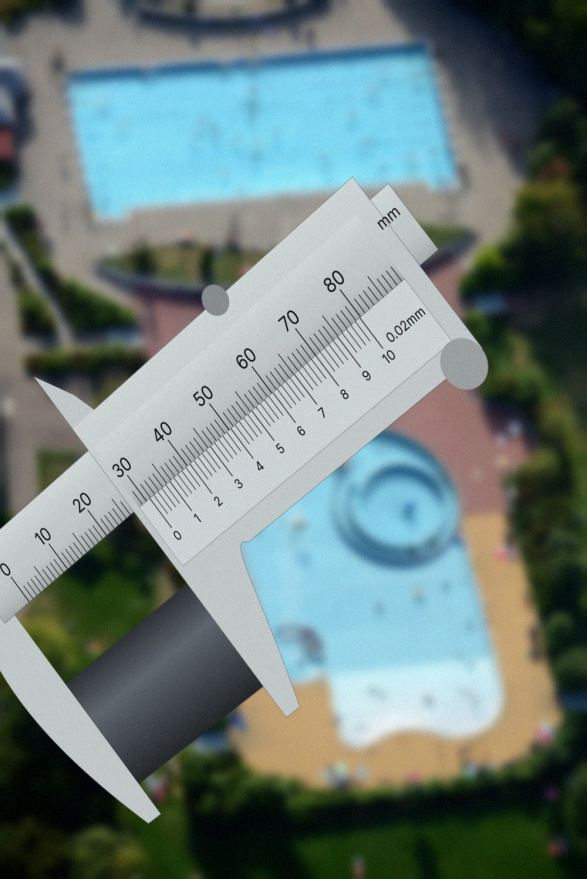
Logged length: 30.8 mm
